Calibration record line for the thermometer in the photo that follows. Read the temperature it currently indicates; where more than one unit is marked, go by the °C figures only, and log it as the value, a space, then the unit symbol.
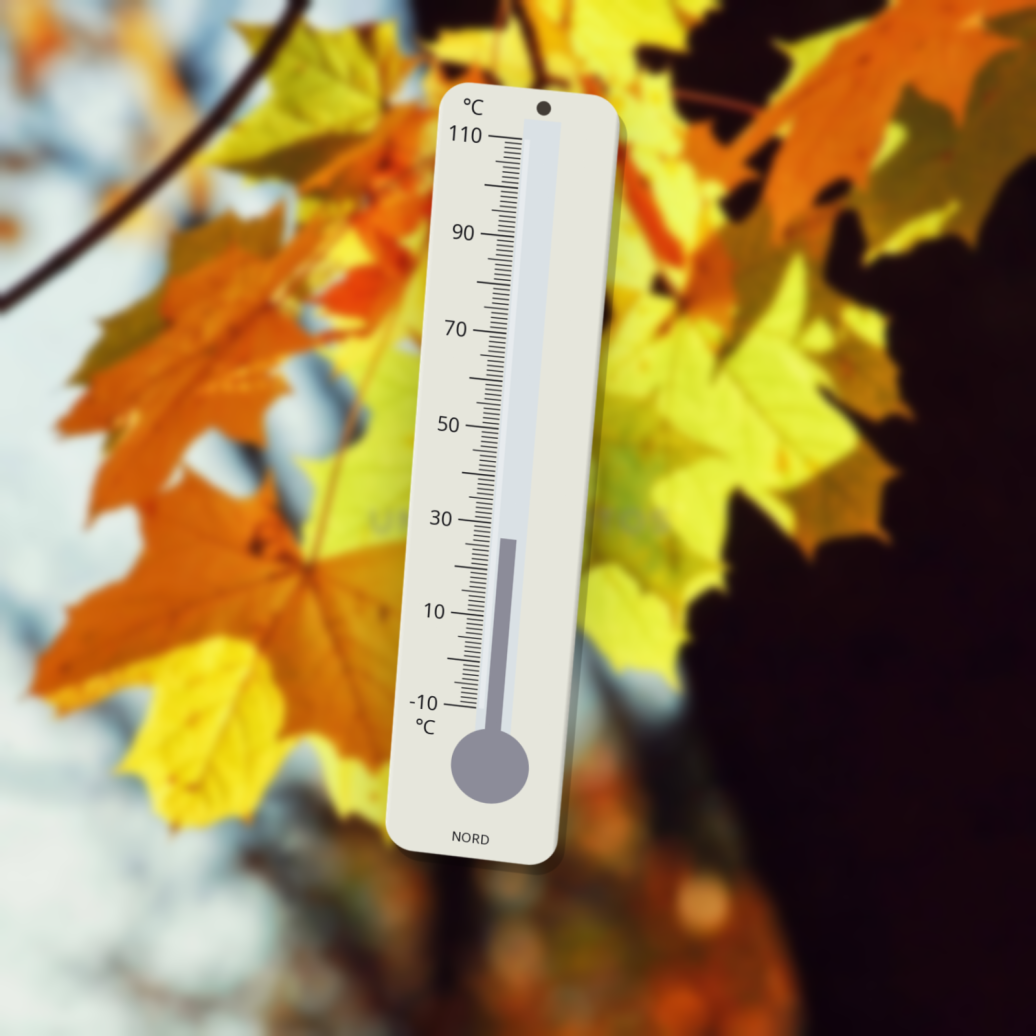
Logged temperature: 27 °C
